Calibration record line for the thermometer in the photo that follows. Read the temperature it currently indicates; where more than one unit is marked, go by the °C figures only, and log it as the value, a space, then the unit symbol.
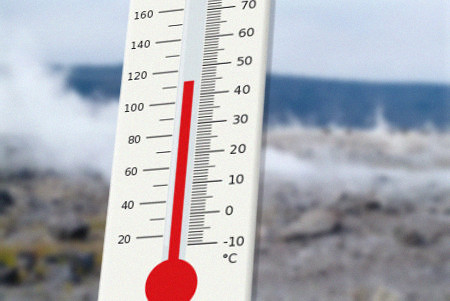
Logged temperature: 45 °C
